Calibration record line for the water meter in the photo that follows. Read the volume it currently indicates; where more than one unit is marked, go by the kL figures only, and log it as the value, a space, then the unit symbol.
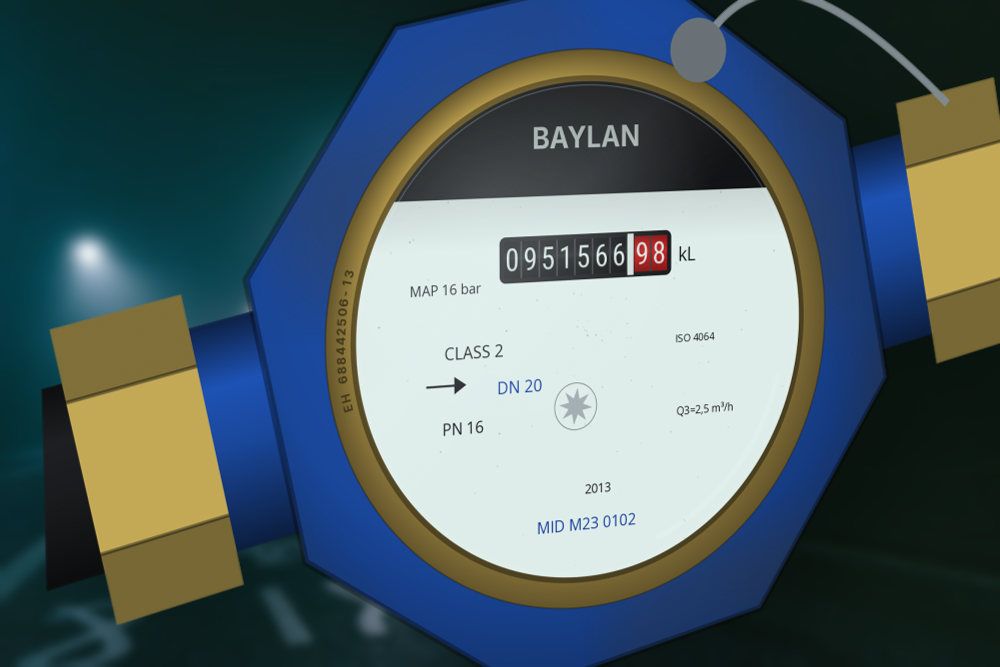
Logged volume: 951566.98 kL
